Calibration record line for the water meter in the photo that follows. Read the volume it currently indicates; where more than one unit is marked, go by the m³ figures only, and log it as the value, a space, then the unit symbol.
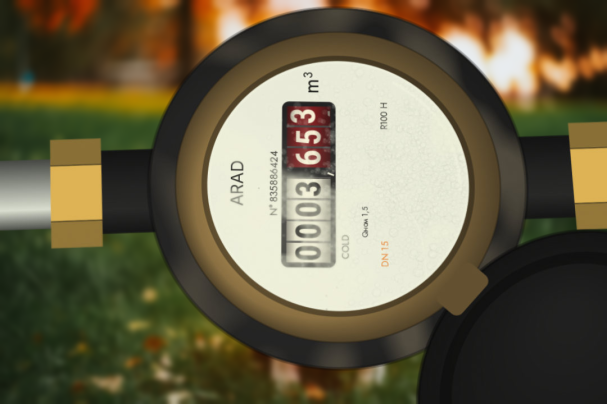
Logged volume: 3.653 m³
